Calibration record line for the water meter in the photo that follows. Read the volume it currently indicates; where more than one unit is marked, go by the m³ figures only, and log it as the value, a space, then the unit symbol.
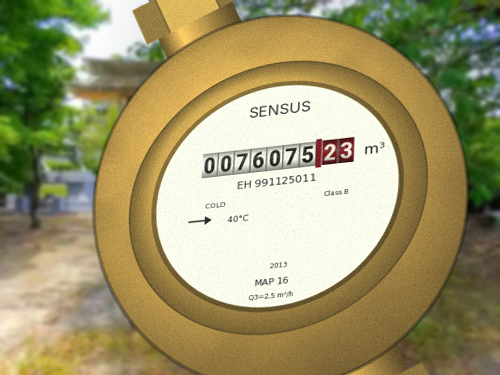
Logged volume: 76075.23 m³
